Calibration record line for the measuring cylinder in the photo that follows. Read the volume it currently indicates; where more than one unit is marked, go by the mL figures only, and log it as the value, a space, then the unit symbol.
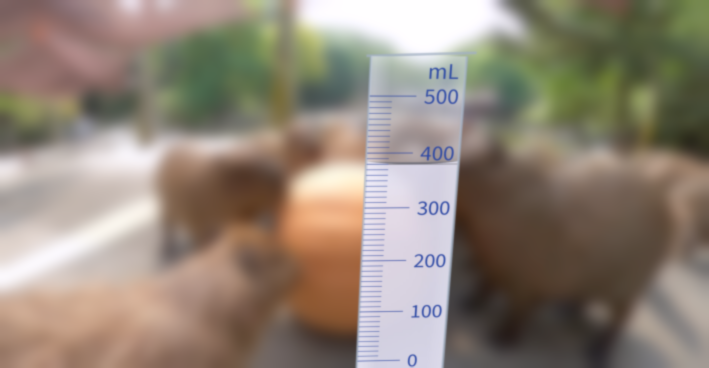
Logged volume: 380 mL
